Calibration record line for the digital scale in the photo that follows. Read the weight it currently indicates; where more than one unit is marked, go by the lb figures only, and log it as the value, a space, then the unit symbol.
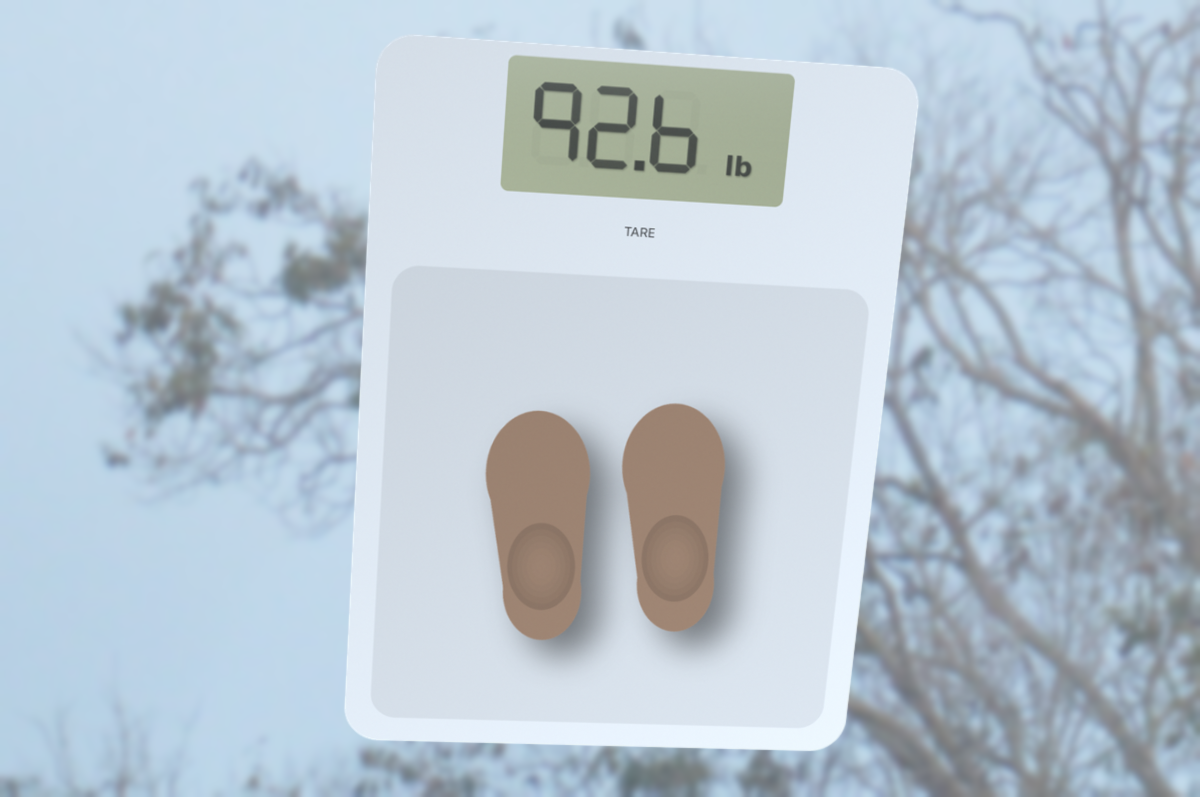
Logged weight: 92.6 lb
